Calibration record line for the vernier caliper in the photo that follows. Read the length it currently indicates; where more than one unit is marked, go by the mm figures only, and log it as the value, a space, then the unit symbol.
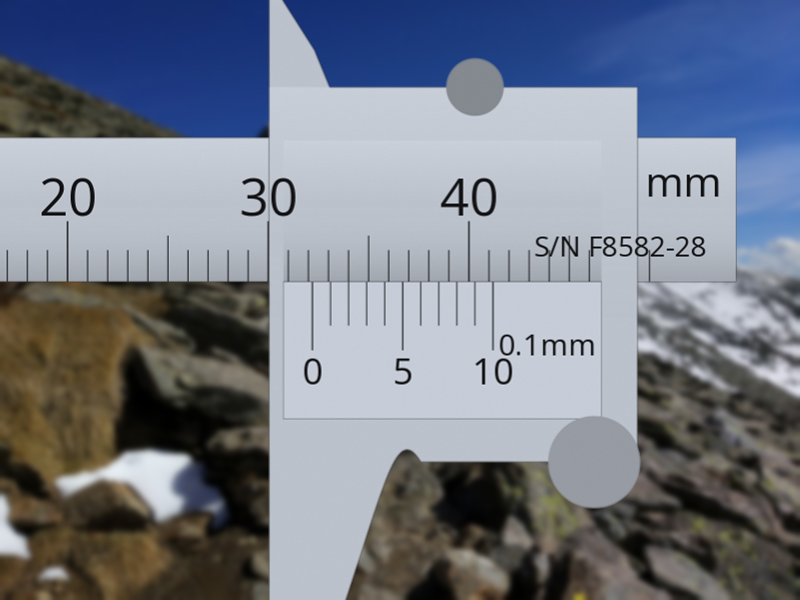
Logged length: 32.2 mm
